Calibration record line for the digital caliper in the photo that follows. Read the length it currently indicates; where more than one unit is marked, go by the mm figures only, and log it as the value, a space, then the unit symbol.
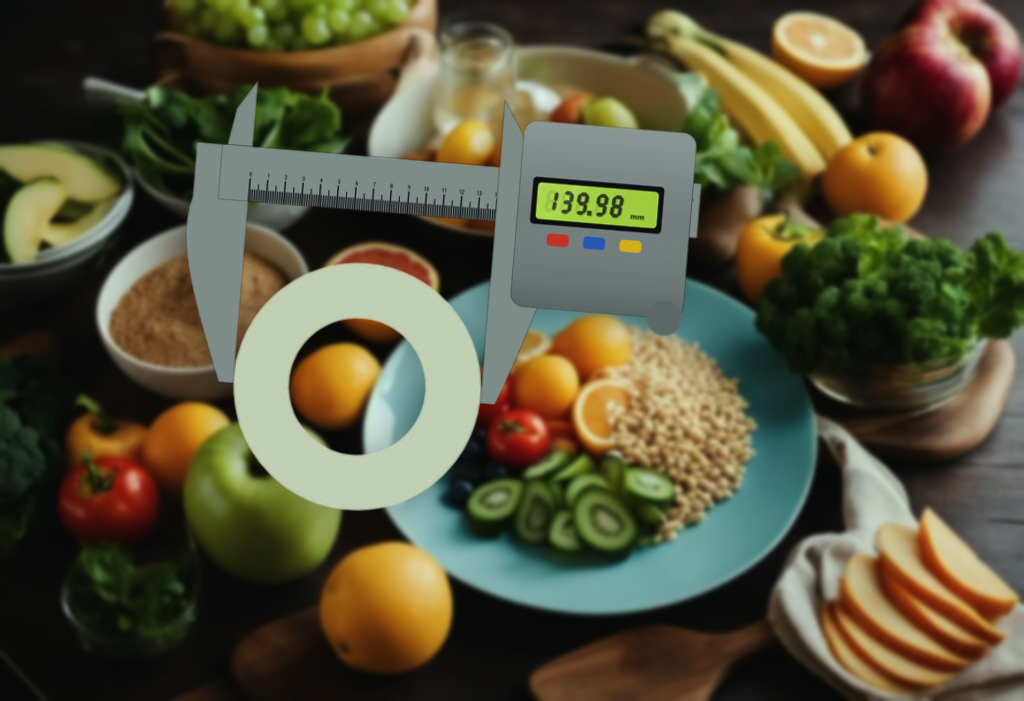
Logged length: 139.98 mm
